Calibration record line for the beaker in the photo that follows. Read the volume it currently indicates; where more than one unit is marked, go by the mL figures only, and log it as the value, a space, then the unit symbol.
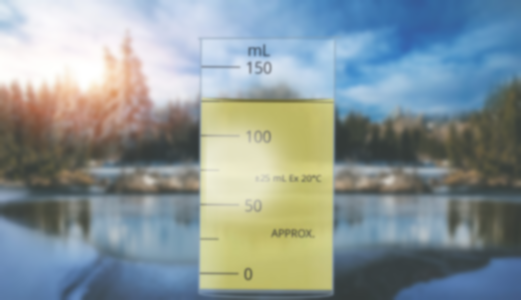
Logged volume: 125 mL
